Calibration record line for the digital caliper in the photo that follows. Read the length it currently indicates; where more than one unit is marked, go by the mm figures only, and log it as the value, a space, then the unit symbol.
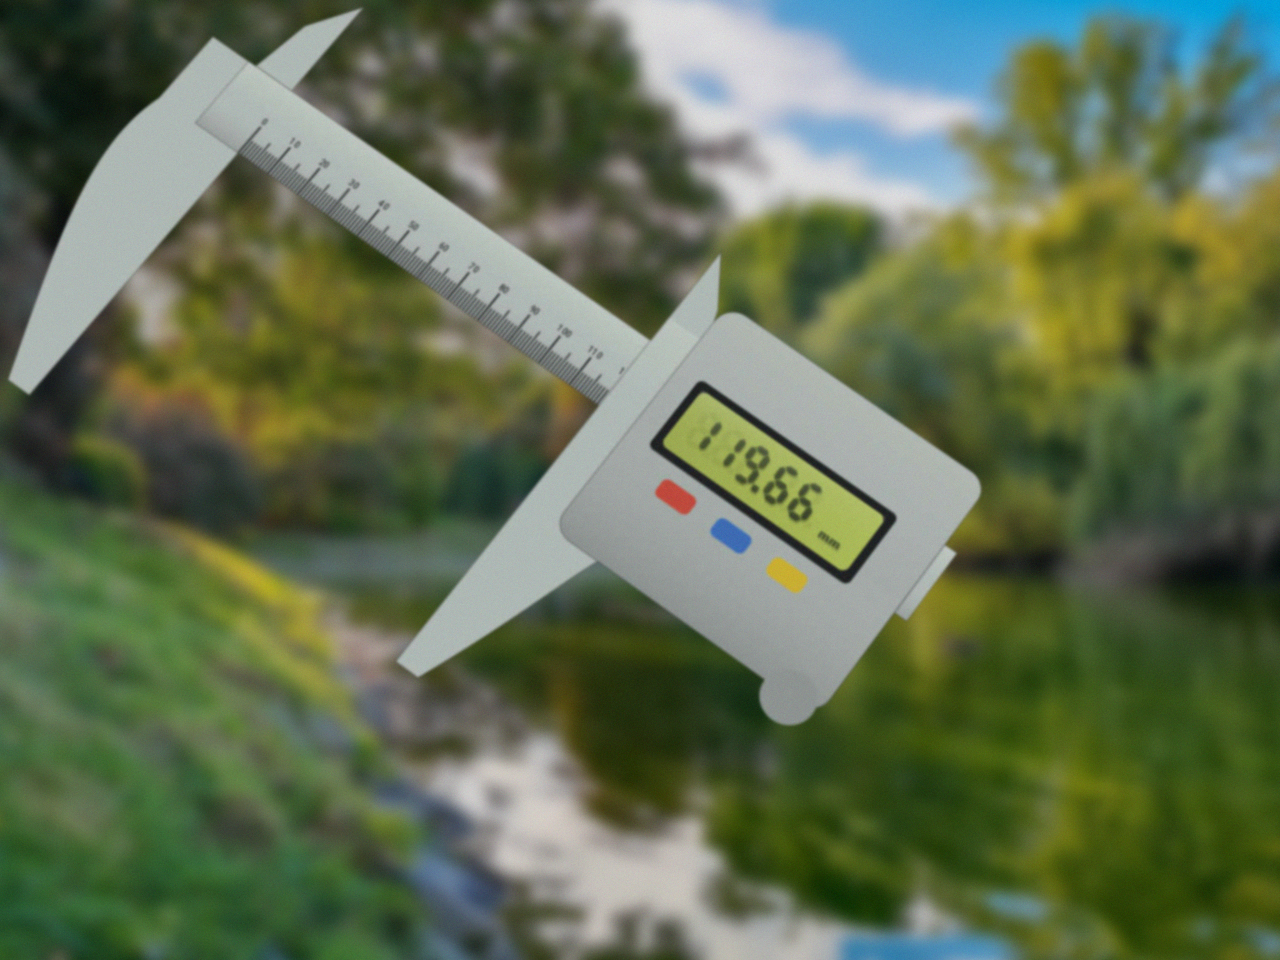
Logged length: 119.66 mm
